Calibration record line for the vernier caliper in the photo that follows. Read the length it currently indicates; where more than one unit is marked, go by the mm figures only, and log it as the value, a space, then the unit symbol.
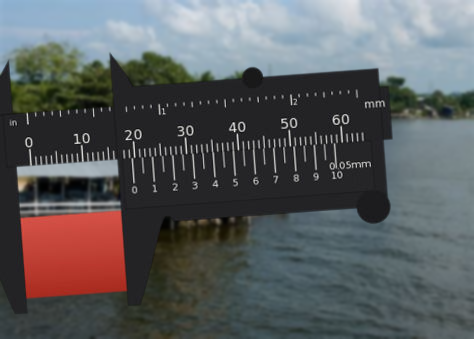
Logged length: 19.5 mm
